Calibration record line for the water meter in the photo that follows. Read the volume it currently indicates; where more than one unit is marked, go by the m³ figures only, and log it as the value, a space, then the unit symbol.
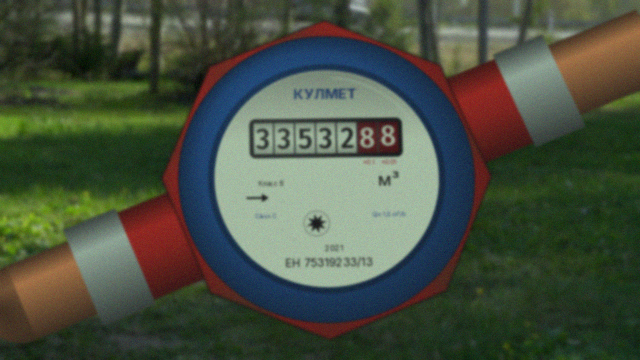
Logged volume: 33532.88 m³
